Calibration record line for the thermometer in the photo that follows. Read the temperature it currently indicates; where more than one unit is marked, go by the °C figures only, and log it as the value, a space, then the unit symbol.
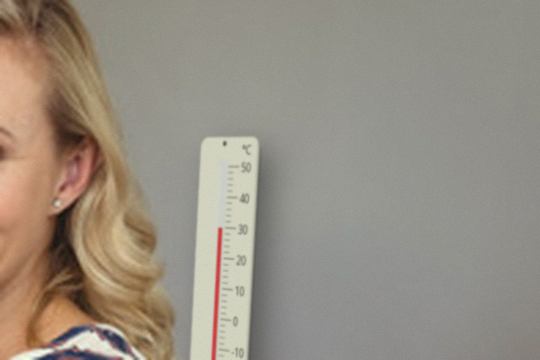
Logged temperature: 30 °C
